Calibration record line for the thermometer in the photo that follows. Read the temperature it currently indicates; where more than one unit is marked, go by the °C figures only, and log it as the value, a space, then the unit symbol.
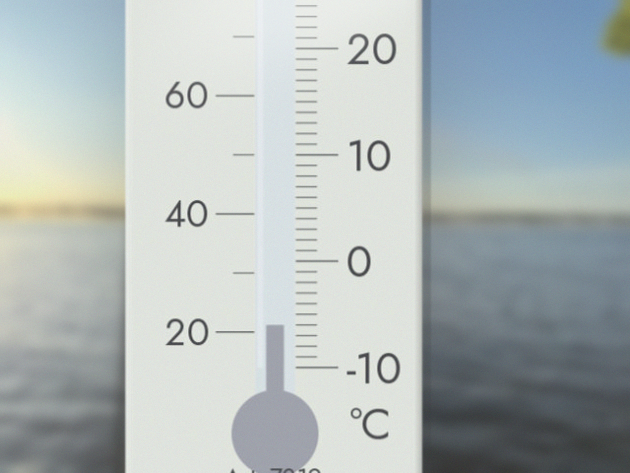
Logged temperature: -6 °C
